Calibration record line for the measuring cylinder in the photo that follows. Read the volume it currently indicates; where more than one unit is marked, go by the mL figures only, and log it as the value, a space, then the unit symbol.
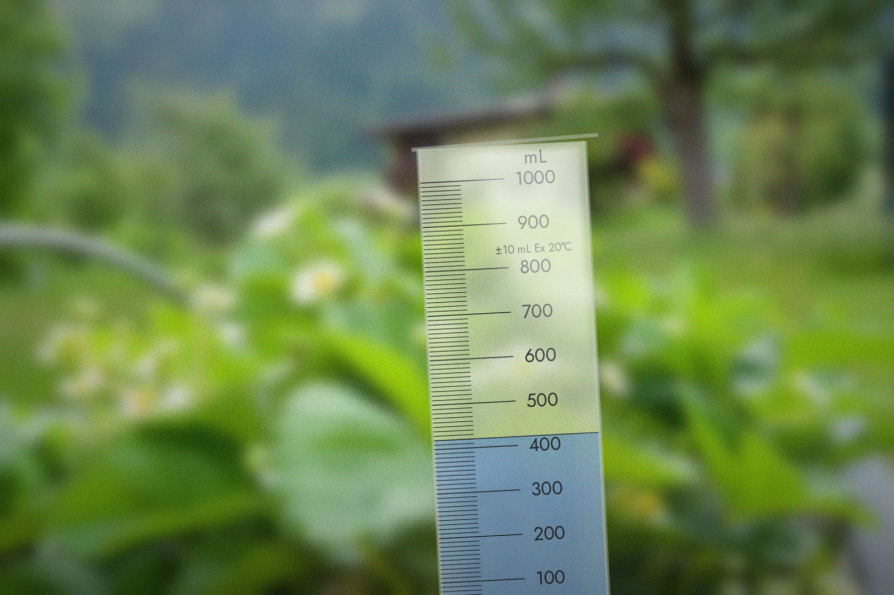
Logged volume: 420 mL
